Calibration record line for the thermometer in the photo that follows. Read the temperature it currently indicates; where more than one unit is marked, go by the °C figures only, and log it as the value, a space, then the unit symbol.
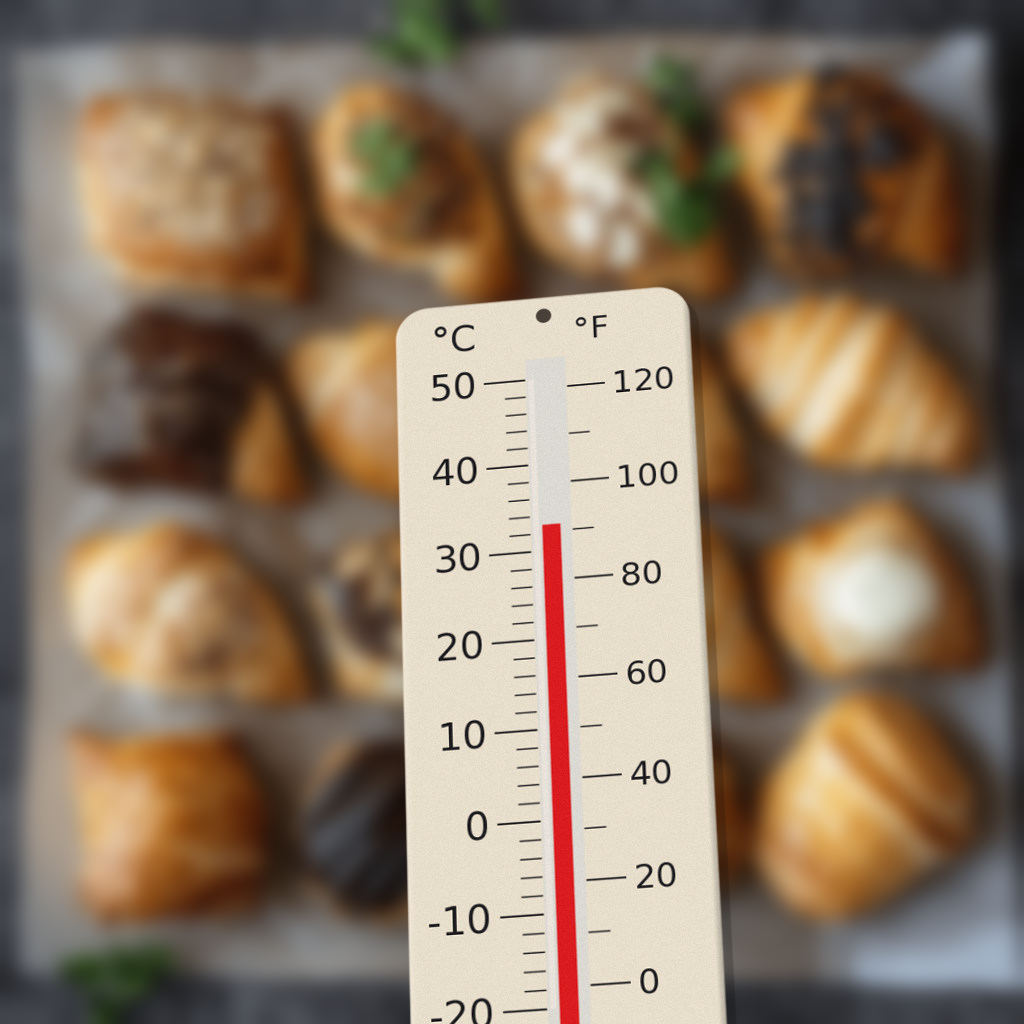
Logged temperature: 33 °C
